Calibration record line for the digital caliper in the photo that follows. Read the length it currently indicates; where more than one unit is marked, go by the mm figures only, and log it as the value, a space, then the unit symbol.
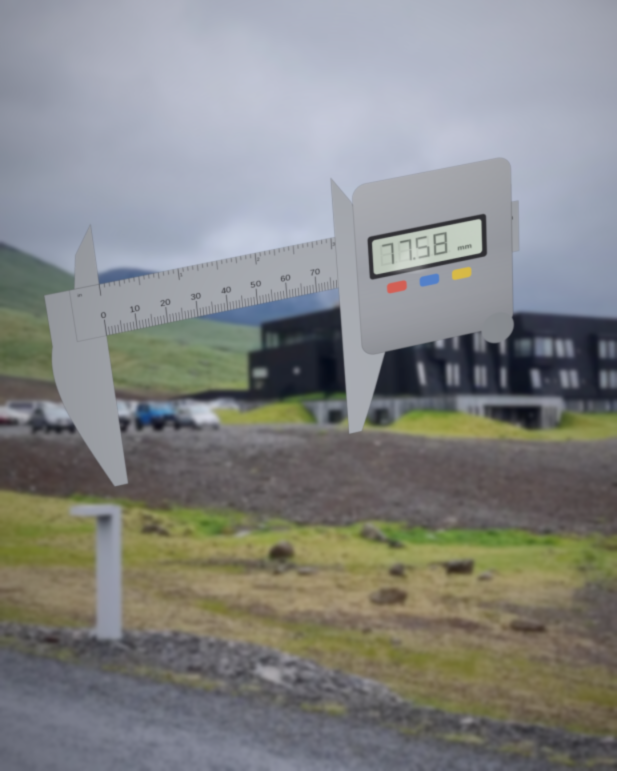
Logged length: 77.58 mm
